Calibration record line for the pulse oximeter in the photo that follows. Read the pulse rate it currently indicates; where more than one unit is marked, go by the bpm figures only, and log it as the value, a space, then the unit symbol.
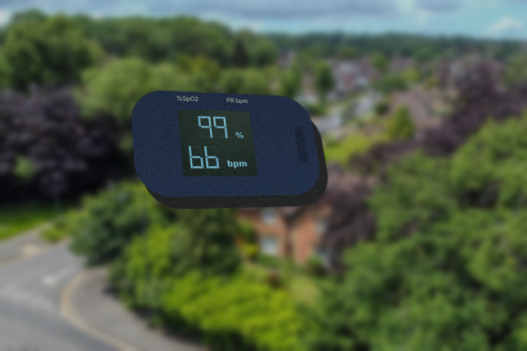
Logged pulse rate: 66 bpm
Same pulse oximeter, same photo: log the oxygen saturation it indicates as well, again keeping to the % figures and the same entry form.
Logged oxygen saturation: 99 %
